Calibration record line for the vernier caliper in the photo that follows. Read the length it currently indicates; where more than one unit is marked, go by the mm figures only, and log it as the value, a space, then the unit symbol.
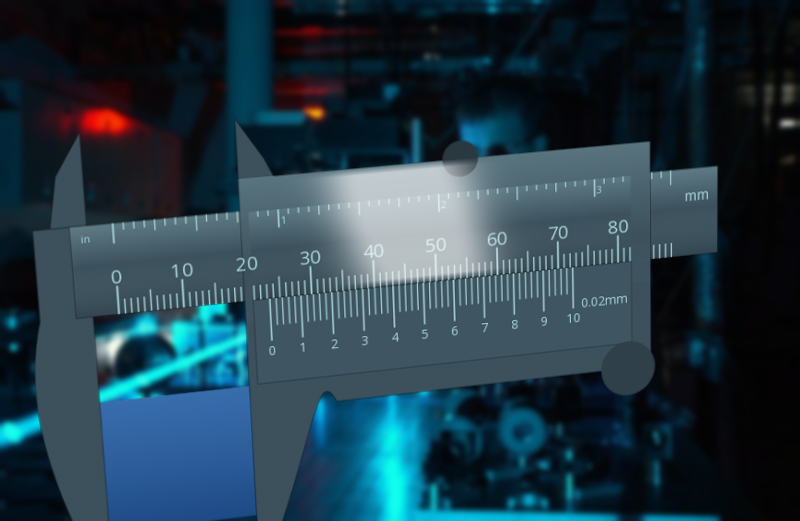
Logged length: 23.4 mm
